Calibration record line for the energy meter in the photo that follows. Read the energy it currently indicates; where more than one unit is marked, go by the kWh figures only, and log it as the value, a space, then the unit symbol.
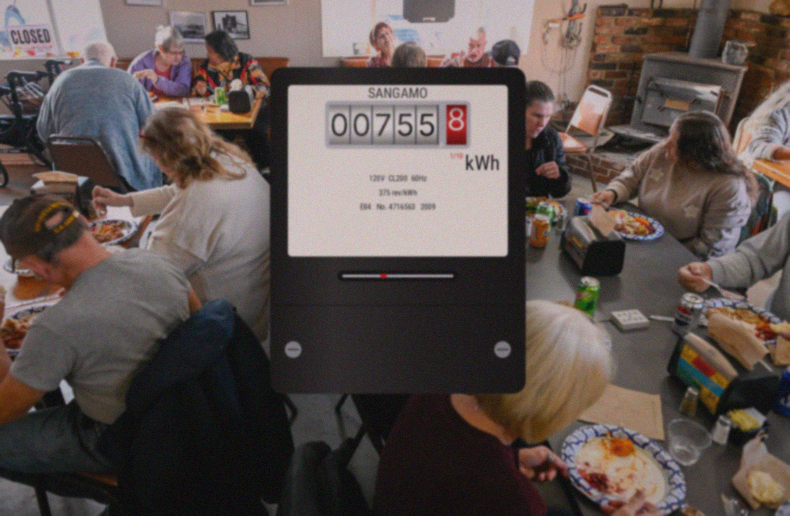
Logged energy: 755.8 kWh
